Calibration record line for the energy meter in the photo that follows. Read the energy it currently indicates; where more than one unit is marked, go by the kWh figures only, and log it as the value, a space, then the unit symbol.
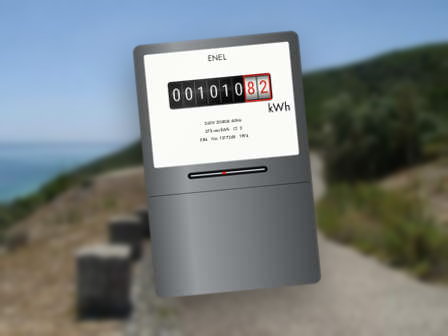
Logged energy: 1010.82 kWh
